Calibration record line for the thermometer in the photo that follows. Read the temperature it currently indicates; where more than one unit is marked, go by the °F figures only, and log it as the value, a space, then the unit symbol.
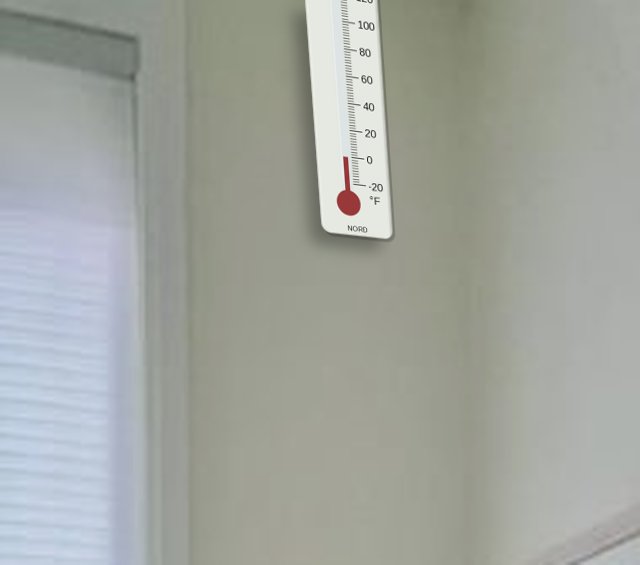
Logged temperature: 0 °F
